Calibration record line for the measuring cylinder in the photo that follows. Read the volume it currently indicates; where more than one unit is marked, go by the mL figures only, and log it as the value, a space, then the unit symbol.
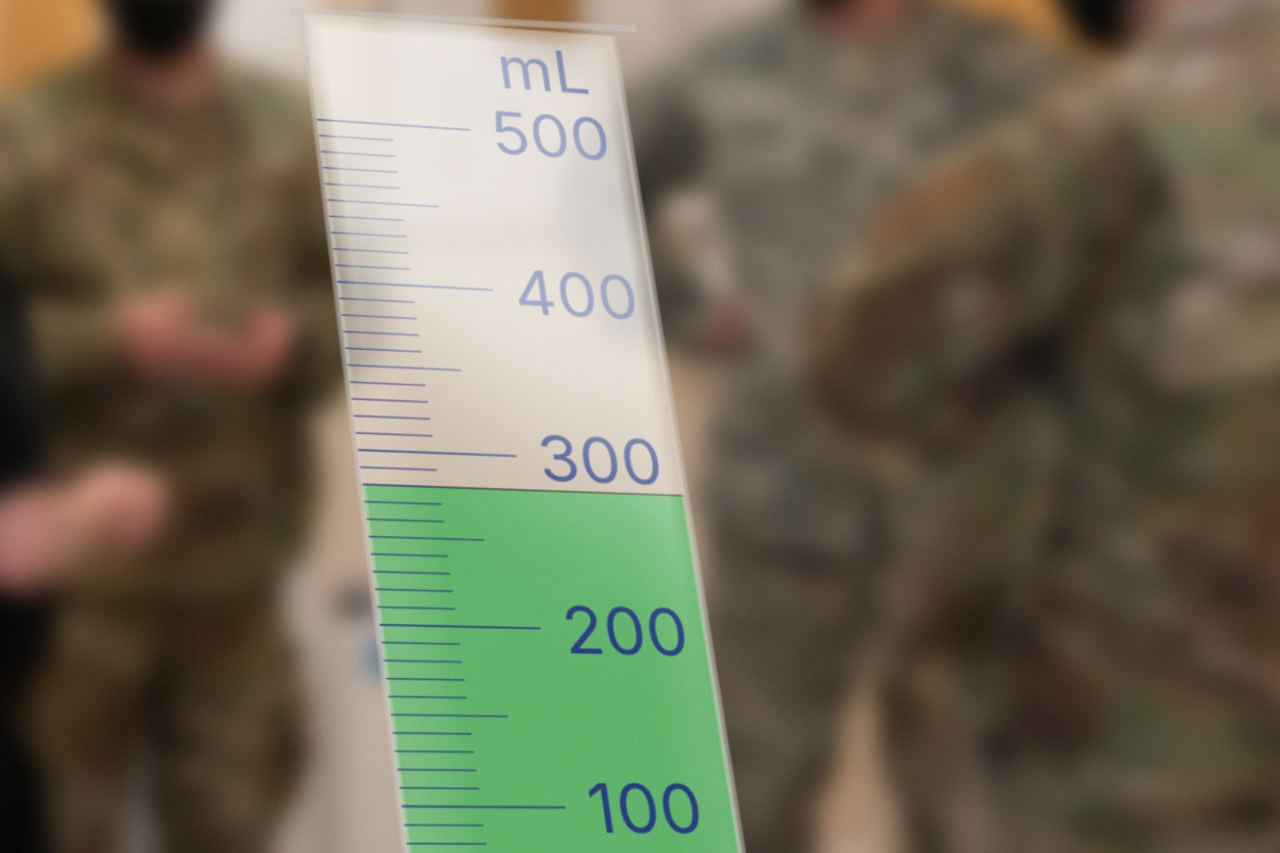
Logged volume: 280 mL
